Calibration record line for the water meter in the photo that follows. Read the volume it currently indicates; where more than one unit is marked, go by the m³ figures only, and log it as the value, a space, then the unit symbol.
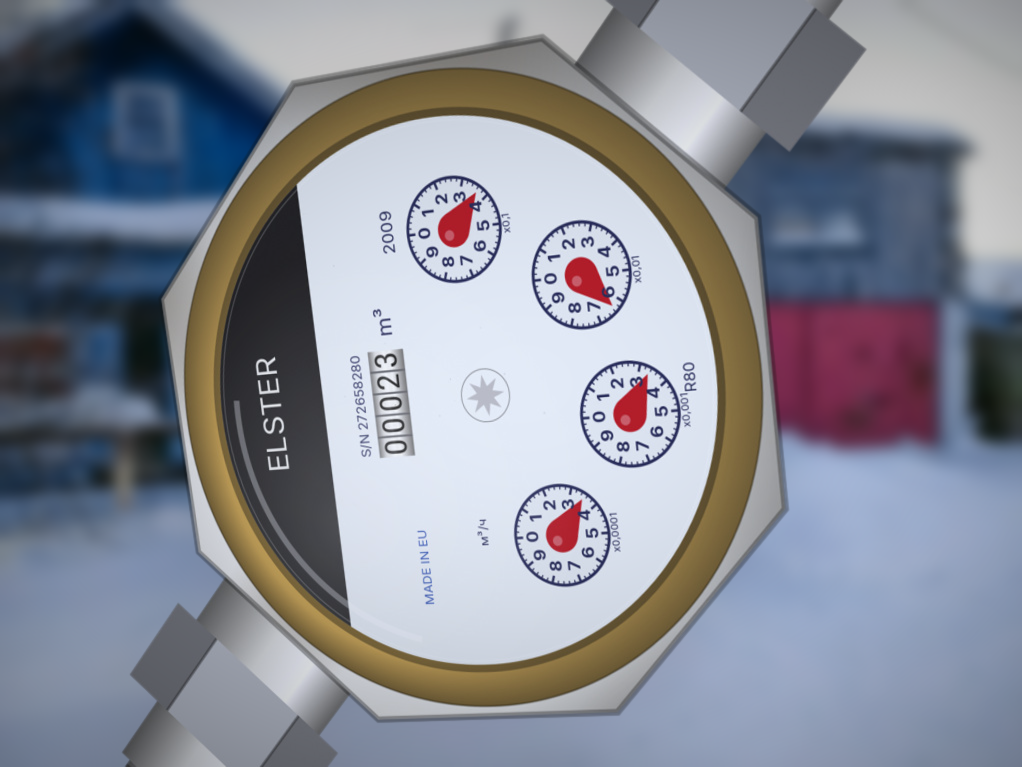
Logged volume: 23.3633 m³
